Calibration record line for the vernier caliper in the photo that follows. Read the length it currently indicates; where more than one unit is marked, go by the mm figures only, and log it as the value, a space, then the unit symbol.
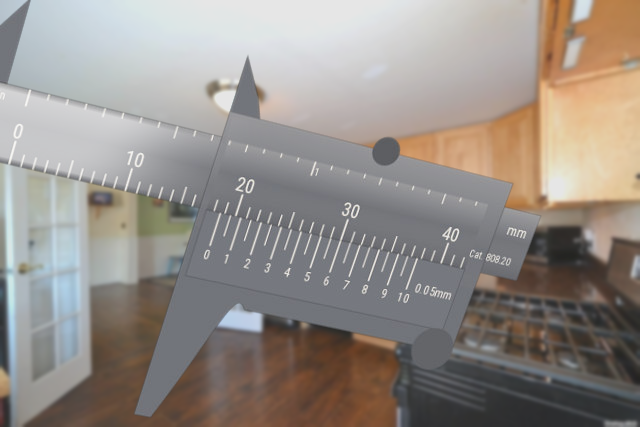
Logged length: 18.6 mm
